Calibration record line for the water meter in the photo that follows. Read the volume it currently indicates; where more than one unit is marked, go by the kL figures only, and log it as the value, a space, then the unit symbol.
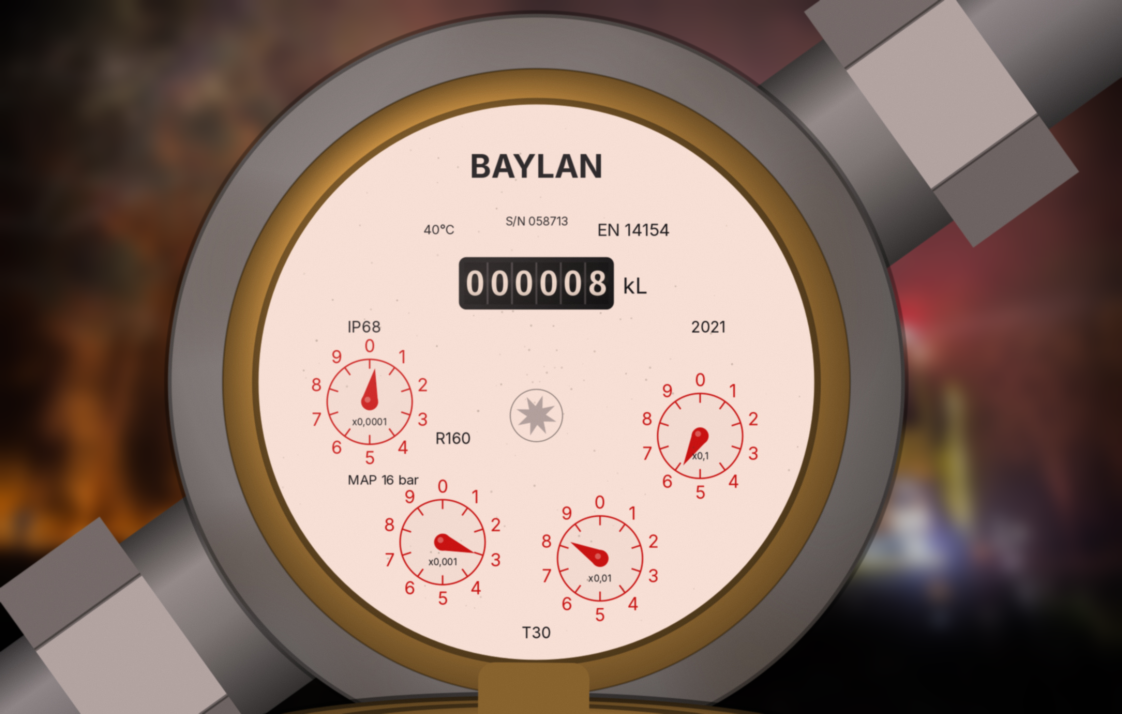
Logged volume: 8.5830 kL
